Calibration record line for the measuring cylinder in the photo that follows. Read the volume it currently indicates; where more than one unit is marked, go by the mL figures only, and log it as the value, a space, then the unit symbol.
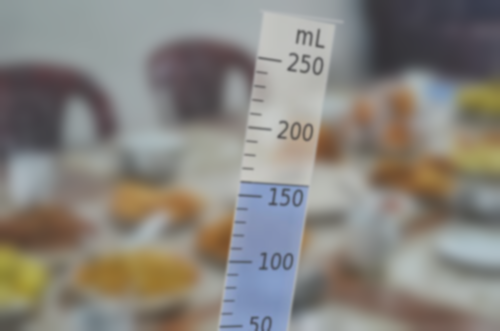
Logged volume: 160 mL
